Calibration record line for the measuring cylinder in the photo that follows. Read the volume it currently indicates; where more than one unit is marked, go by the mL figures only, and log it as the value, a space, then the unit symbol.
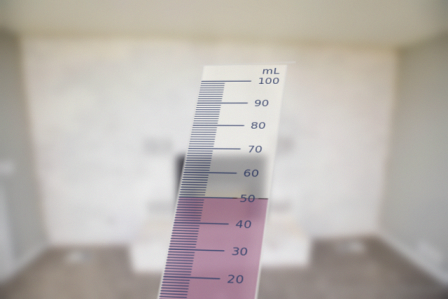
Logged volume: 50 mL
